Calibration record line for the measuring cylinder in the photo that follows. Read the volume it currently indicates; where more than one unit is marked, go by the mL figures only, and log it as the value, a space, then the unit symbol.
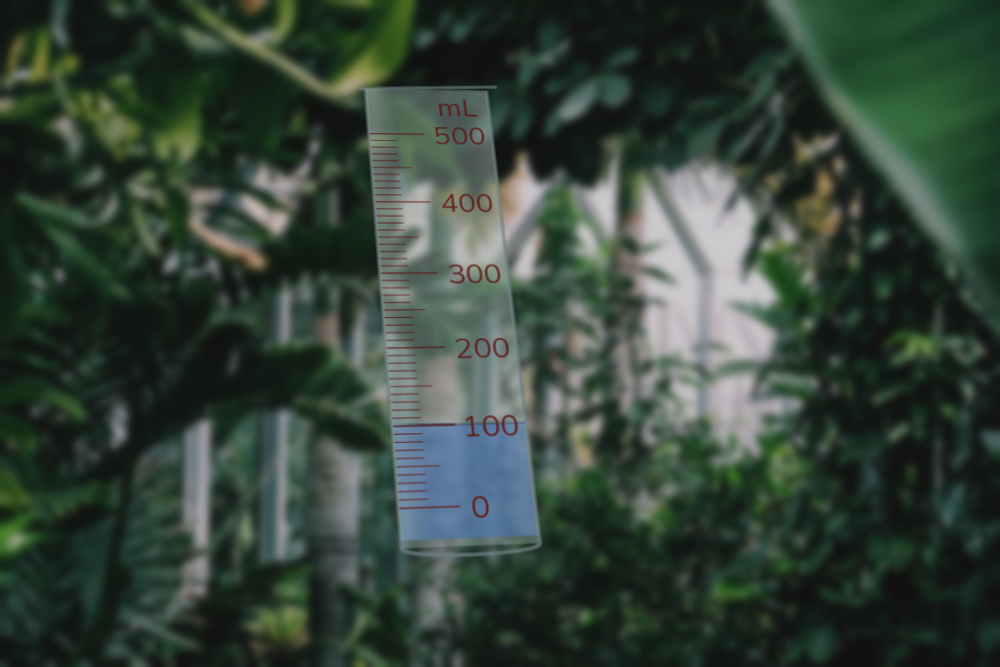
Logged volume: 100 mL
